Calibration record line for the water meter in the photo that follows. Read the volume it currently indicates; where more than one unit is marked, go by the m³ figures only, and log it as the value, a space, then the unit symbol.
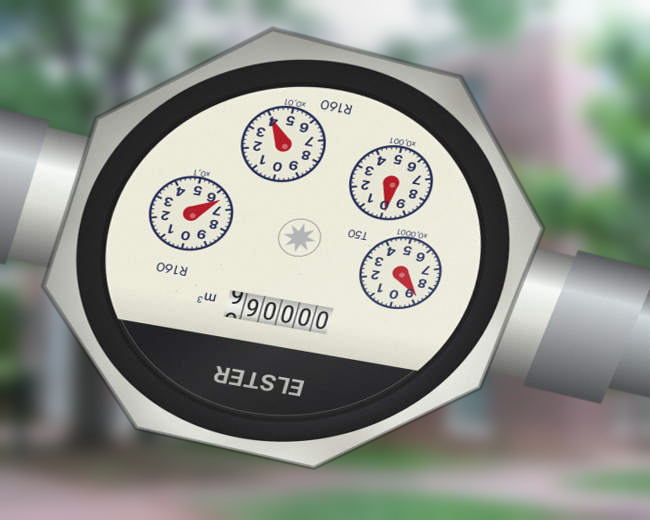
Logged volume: 65.6398 m³
